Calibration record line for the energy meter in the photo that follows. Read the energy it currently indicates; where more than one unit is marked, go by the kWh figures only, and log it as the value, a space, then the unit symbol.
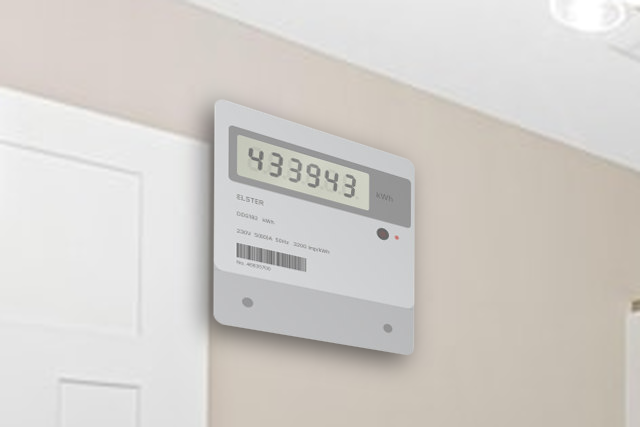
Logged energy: 433943 kWh
